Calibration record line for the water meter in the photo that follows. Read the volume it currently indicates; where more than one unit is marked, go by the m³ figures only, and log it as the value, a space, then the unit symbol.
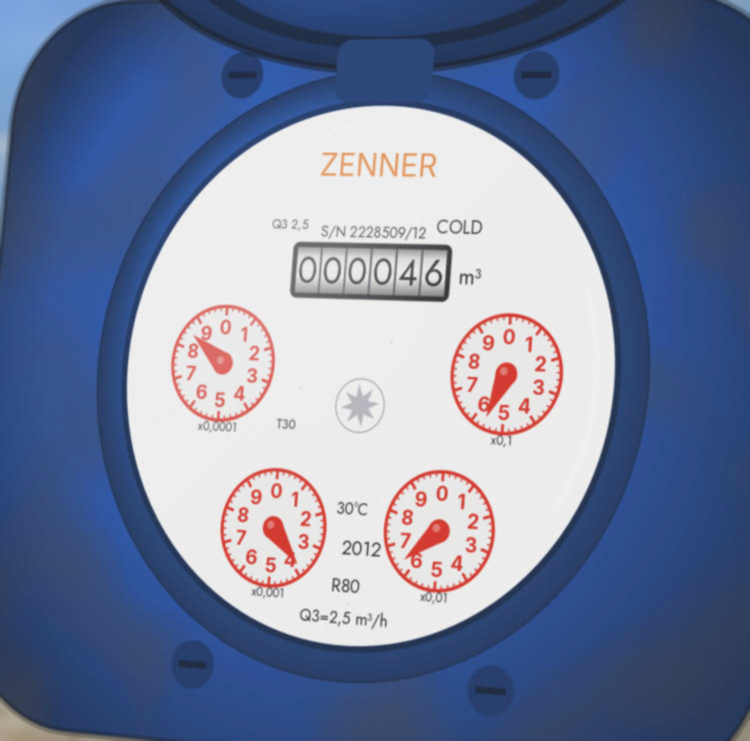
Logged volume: 46.5638 m³
